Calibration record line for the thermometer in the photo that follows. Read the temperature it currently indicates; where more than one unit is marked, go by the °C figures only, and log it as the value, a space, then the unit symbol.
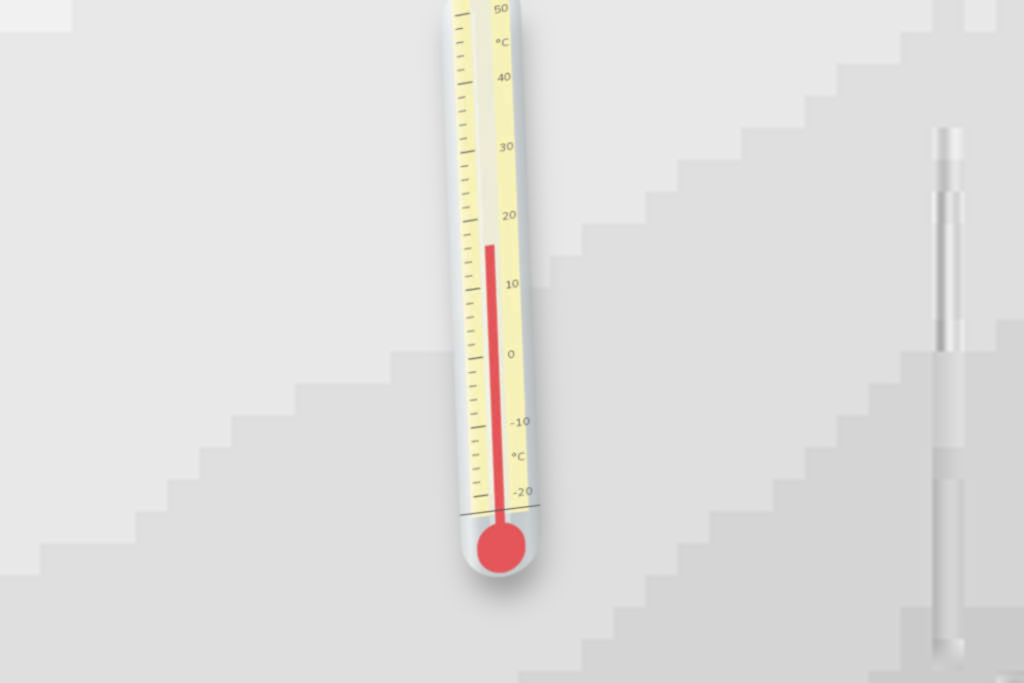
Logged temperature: 16 °C
